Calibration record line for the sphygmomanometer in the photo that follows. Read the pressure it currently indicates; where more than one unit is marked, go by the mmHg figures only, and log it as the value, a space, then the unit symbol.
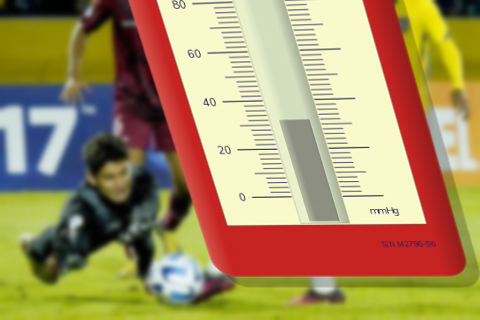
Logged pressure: 32 mmHg
